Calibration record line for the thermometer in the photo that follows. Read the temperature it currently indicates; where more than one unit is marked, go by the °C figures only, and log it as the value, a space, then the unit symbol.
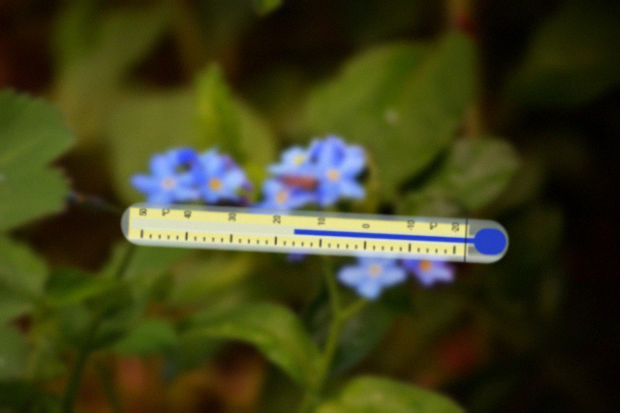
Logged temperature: 16 °C
